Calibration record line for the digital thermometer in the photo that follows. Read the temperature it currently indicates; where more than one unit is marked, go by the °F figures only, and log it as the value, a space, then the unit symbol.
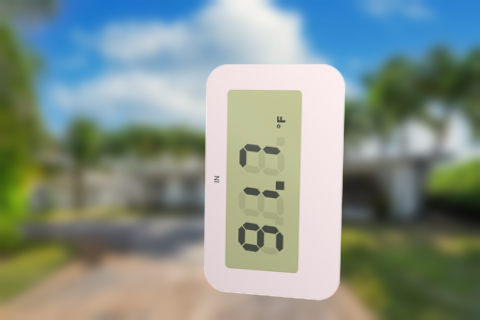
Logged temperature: 91.7 °F
